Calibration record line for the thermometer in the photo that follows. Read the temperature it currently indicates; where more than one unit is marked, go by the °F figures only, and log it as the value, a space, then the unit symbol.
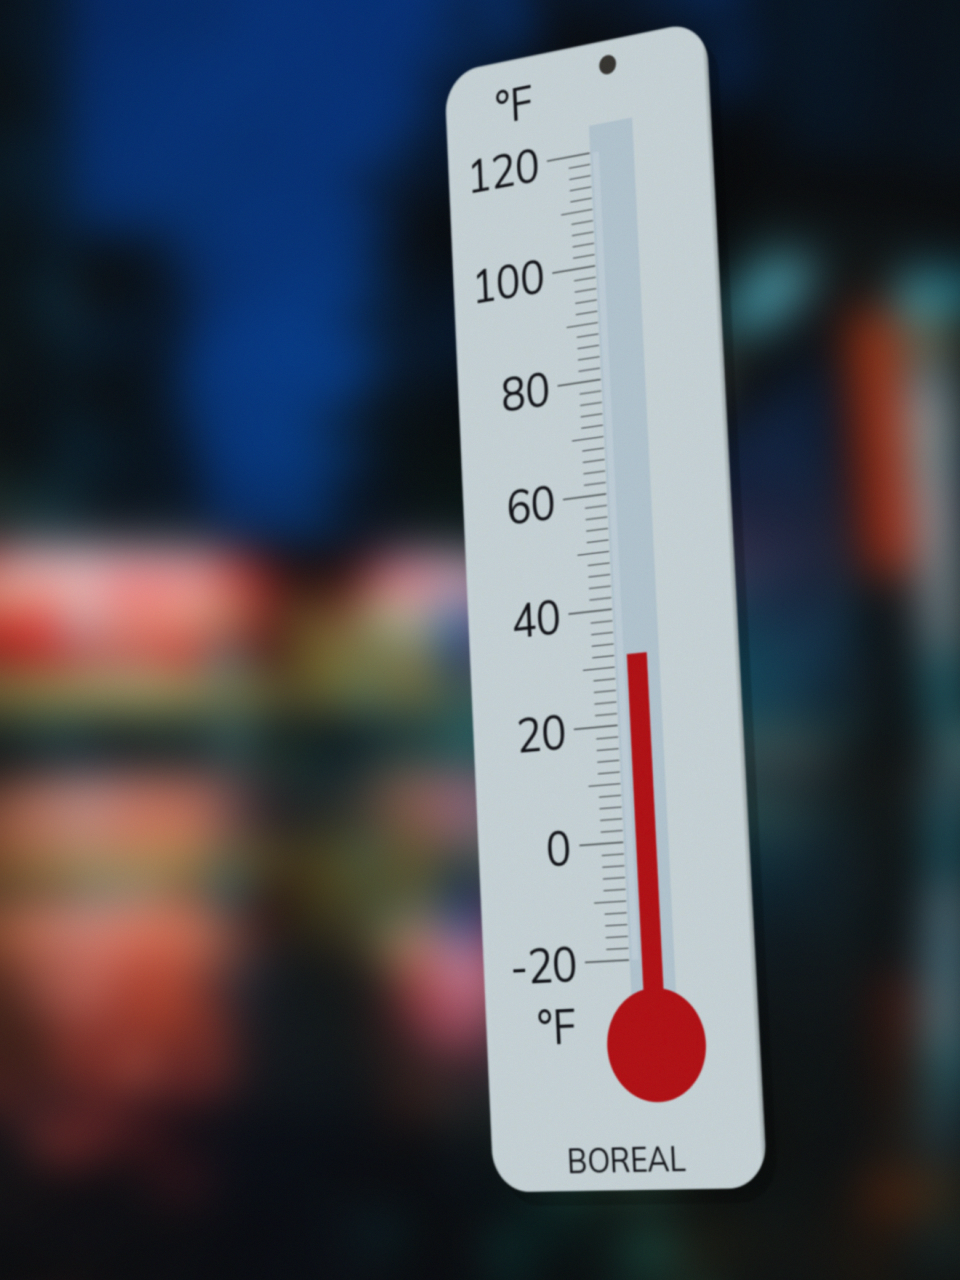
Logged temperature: 32 °F
